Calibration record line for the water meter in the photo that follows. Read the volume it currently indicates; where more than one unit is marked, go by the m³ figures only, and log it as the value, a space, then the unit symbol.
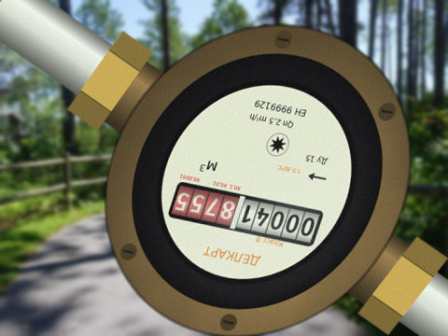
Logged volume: 41.8755 m³
